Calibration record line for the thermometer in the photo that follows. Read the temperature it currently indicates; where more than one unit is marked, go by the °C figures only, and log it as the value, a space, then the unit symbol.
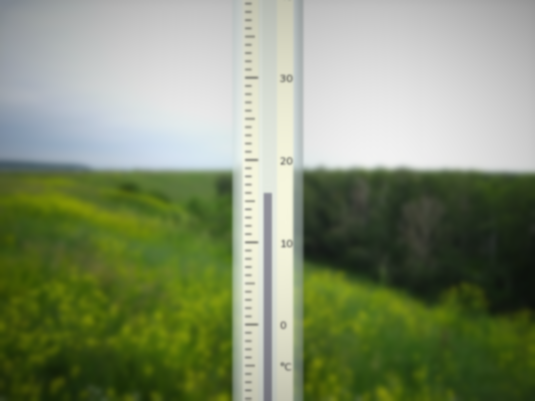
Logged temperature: 16 °C
